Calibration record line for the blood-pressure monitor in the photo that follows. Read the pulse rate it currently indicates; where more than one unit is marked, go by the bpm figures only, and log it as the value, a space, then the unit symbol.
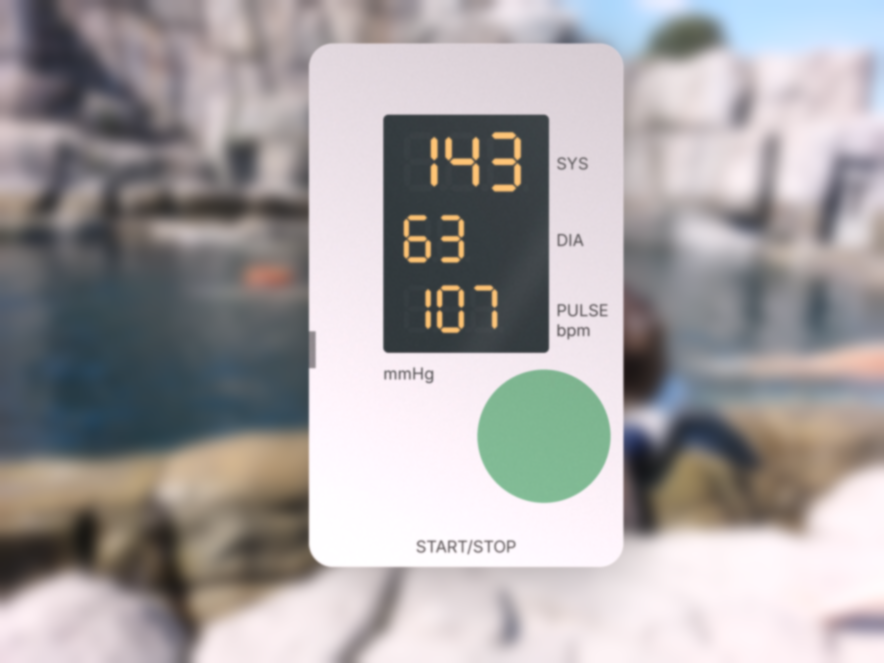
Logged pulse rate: 107 bpm
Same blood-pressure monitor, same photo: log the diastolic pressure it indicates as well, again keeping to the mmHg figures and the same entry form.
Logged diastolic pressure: 63 mmHg
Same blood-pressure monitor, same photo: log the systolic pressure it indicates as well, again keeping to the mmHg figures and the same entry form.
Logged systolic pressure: 143 mmHg
